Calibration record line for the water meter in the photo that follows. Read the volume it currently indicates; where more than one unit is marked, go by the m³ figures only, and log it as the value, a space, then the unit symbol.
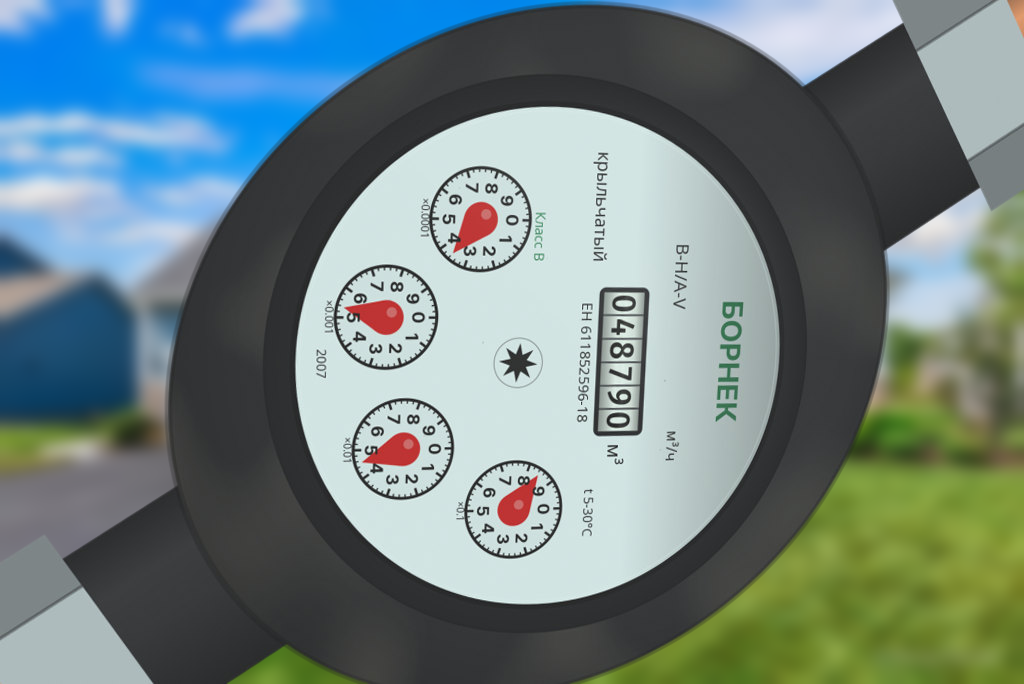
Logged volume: 48790.8453 m³
